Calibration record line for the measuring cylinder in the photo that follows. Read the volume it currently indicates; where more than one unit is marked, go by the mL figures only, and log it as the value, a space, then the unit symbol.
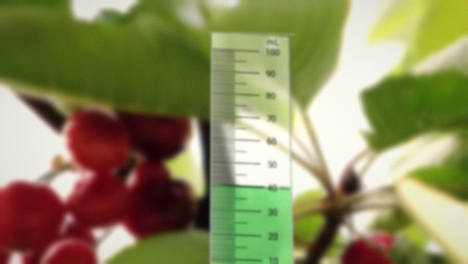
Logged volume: 40 mL
